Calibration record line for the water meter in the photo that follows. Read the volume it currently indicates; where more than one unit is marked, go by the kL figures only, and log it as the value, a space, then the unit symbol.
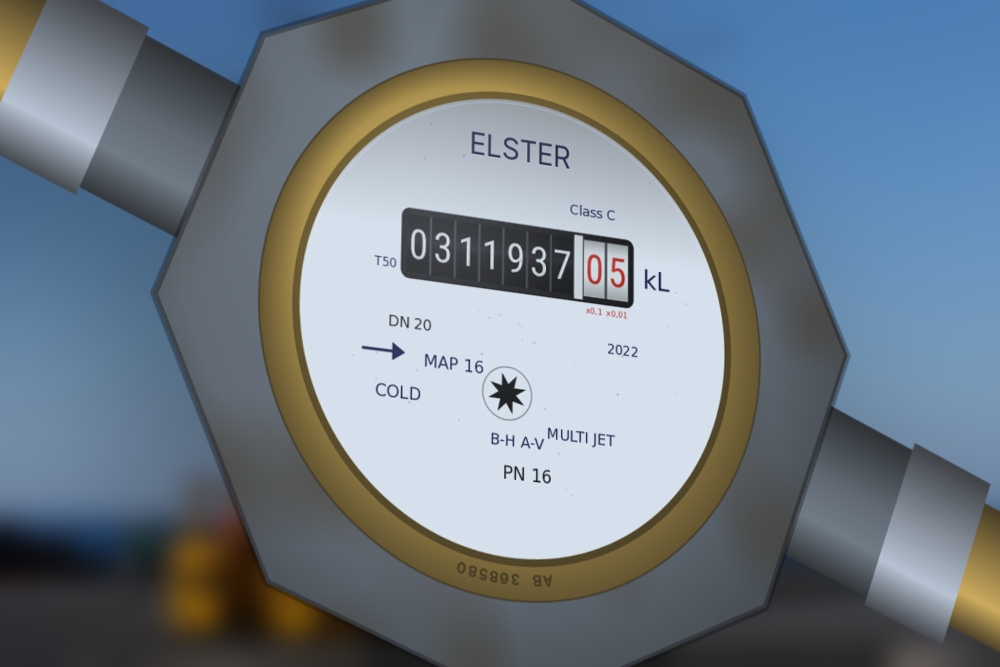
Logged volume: 311937.05 kL
